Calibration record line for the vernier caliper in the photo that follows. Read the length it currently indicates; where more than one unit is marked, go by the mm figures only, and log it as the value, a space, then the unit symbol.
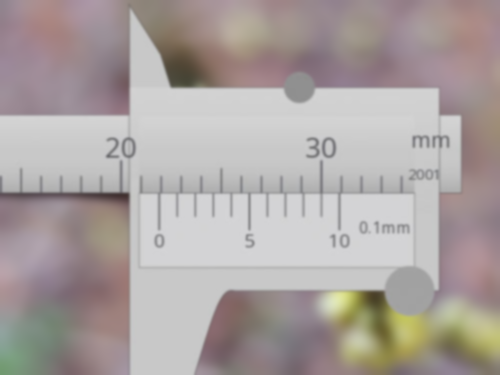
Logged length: 21.9 mm
